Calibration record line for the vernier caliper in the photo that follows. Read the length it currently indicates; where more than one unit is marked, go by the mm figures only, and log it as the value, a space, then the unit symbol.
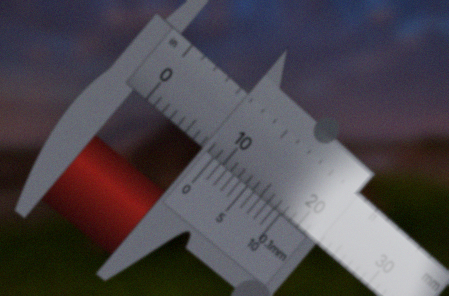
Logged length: 8.8 mm
